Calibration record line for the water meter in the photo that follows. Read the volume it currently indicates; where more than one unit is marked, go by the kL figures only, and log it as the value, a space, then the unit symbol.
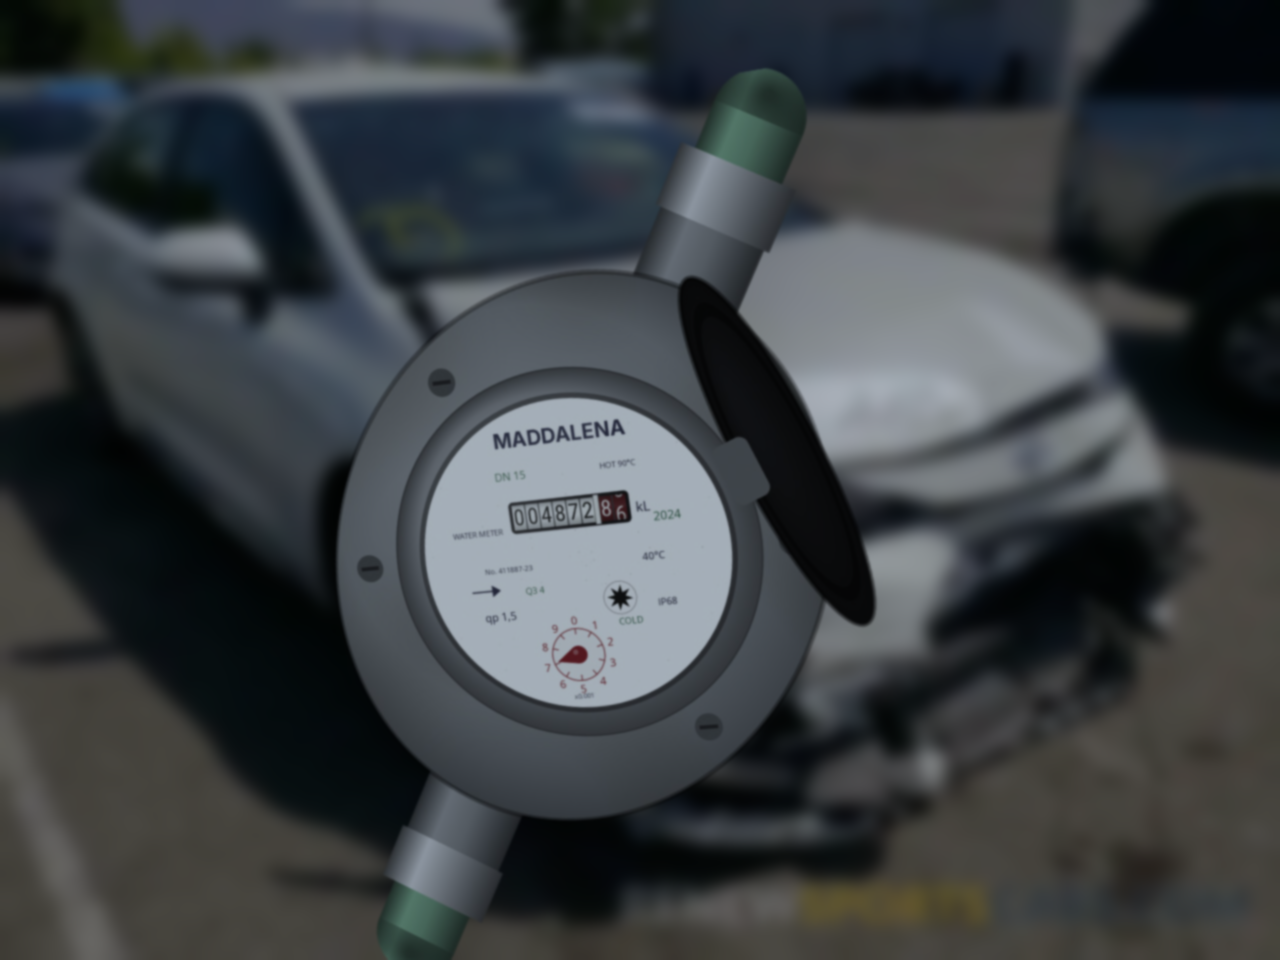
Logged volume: 4872.857 kL
